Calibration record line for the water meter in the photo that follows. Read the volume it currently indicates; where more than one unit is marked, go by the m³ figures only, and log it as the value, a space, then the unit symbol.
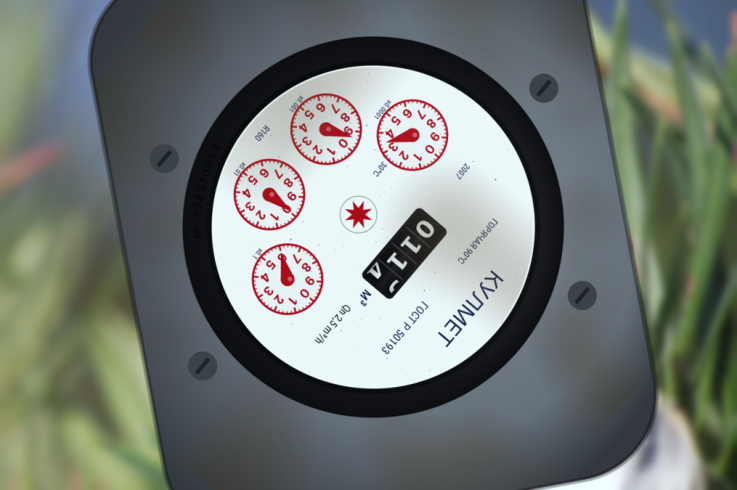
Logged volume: 113.5993 m³
